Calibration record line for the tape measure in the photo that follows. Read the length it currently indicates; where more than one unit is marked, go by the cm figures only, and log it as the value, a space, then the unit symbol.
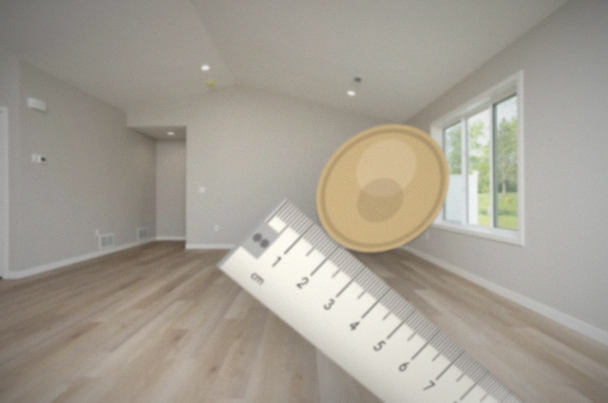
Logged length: 3.5 cm
